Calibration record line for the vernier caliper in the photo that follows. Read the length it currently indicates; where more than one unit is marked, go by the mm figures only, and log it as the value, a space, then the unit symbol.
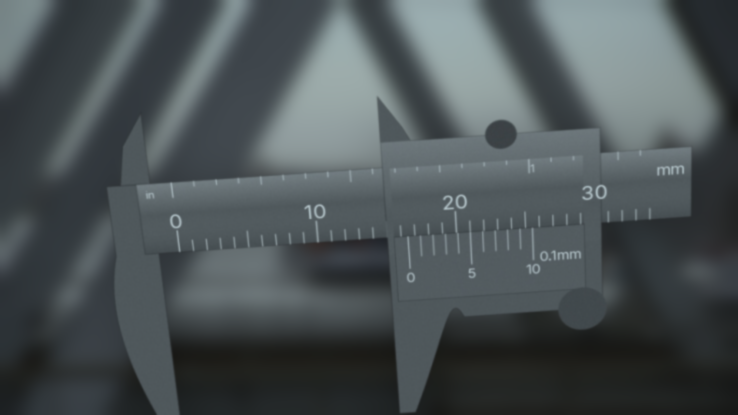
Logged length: 16.5 mm
